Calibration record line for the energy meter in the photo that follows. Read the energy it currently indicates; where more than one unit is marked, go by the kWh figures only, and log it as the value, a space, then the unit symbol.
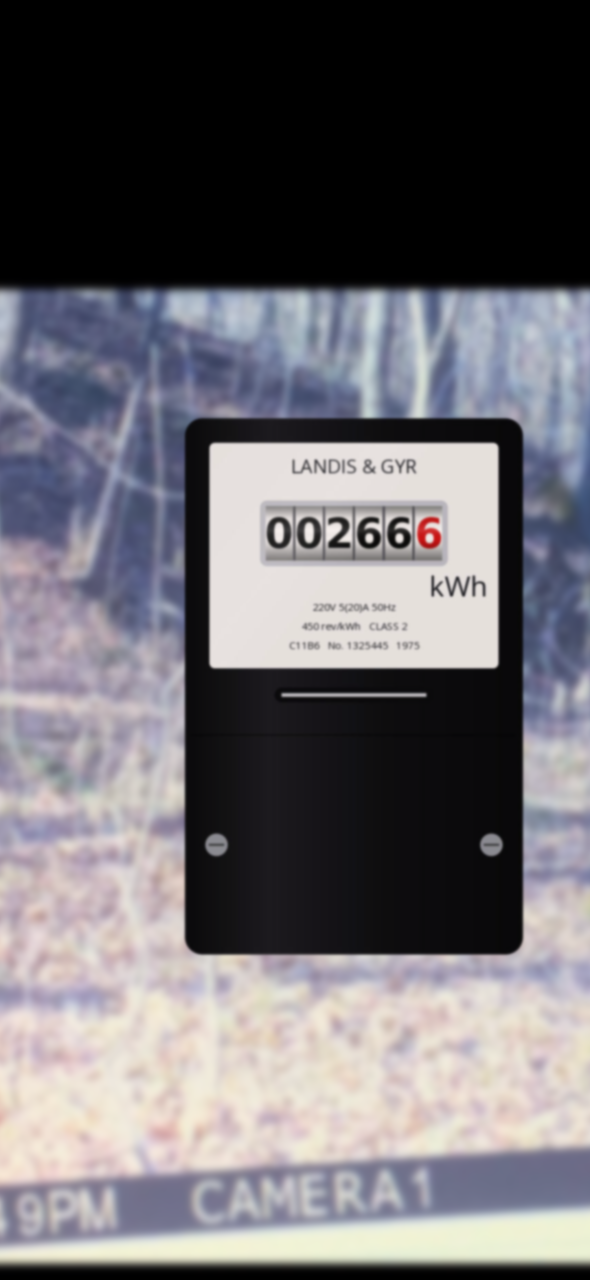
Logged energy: 266.6 kWh
